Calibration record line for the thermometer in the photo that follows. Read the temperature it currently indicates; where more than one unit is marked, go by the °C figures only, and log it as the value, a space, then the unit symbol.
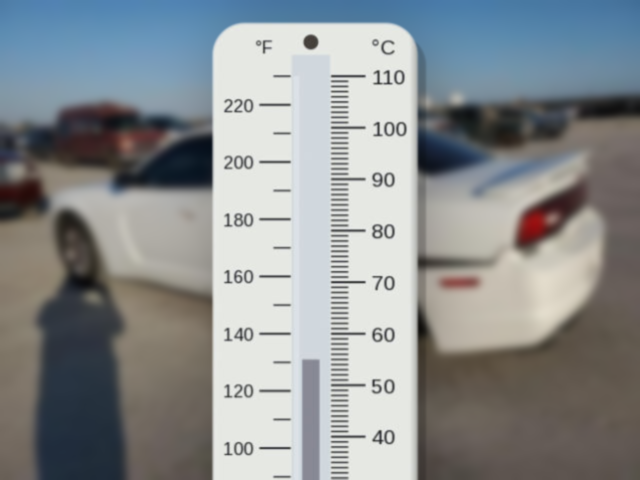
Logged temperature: 55 °C
